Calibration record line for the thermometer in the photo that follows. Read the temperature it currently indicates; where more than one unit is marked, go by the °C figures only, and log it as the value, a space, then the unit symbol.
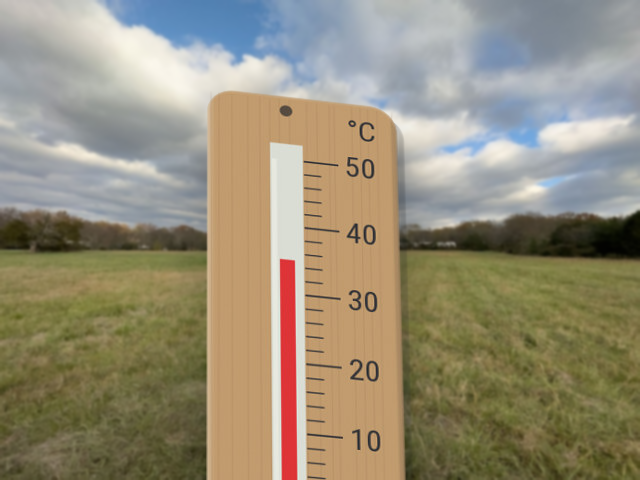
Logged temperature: 35 °C
